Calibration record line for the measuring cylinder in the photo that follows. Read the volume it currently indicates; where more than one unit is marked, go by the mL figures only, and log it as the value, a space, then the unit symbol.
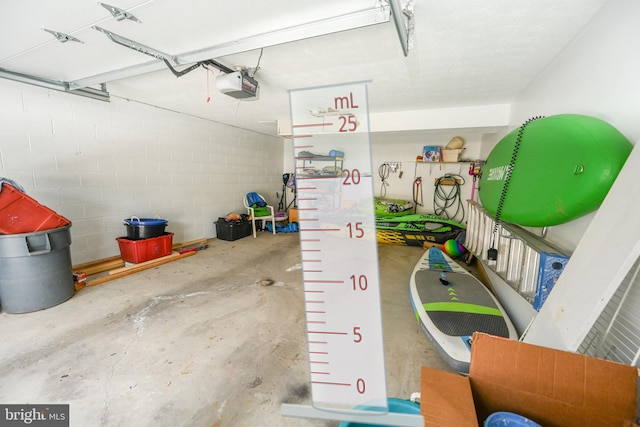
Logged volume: 20 mL
